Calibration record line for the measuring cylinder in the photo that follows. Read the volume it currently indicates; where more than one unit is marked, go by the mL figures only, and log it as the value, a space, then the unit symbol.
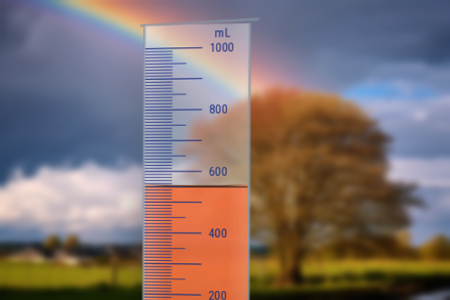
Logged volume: 550 mL
